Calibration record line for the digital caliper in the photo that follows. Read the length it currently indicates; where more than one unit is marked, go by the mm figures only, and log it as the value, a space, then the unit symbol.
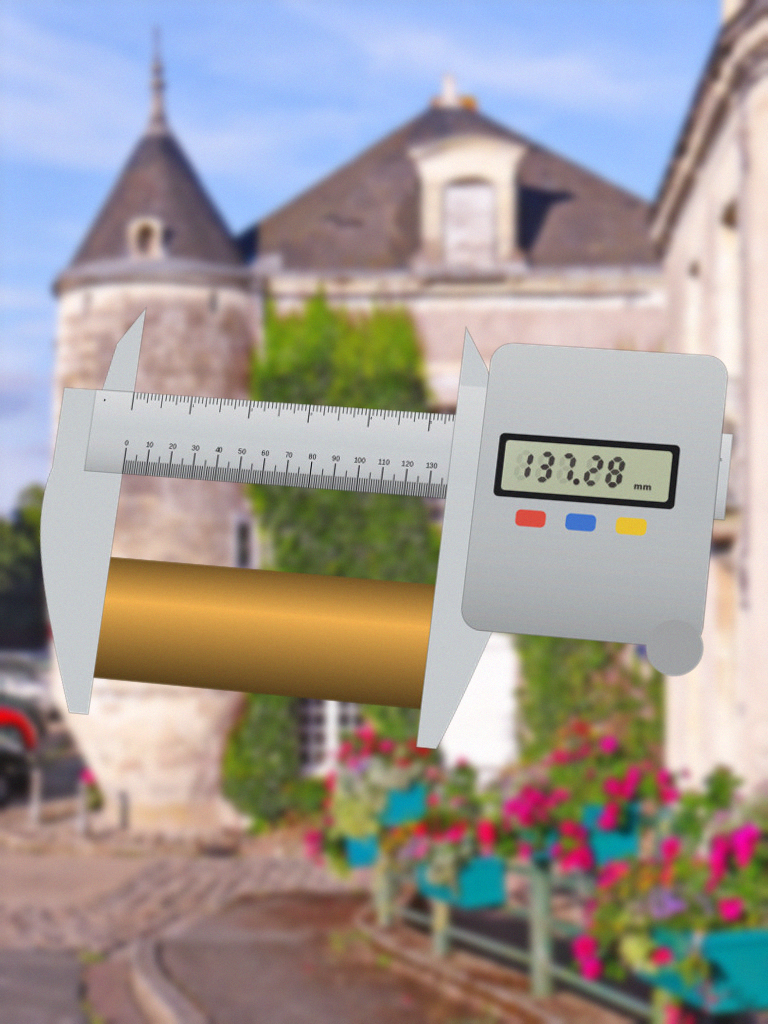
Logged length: 137.28 mm
